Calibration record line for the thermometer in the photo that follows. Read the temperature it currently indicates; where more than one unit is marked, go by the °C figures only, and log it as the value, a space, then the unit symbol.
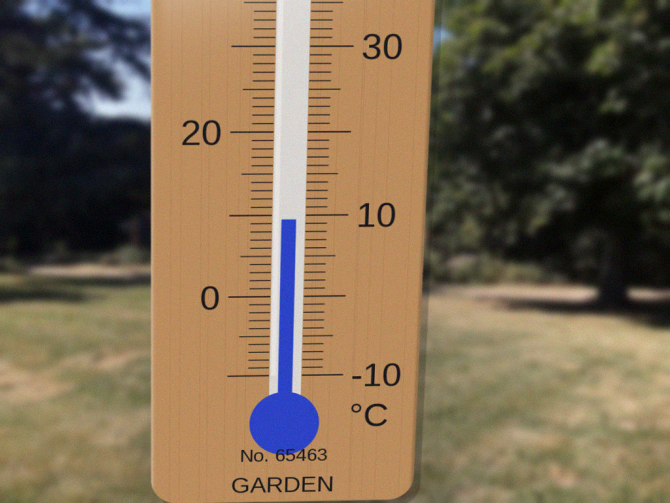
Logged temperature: 9.5 °C
